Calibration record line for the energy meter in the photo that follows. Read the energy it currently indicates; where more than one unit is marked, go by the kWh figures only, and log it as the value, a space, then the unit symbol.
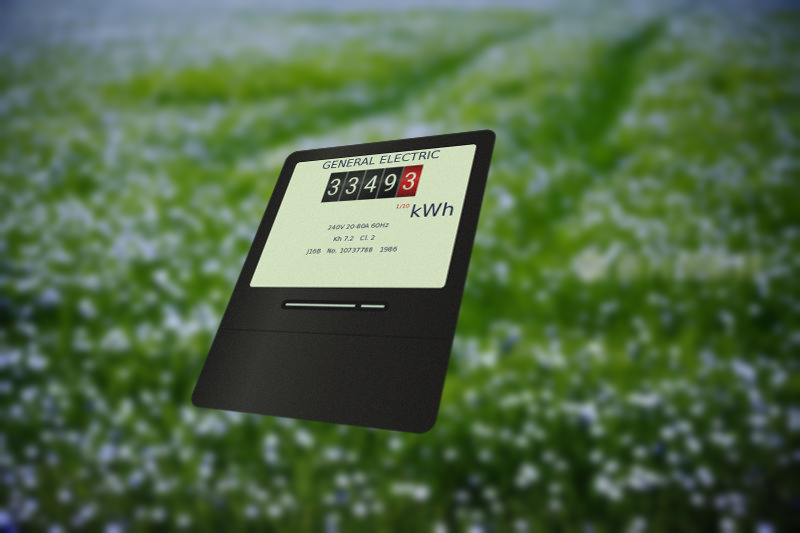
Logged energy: 3349.3 kWh
